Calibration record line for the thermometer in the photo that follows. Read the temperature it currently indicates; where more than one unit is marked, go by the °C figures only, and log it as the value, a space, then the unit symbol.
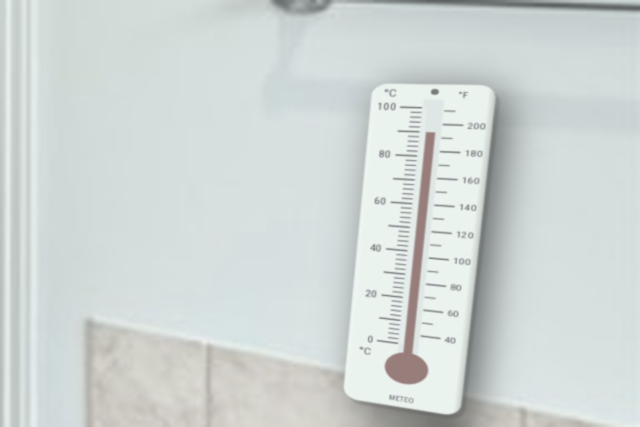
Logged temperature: 90 °C
